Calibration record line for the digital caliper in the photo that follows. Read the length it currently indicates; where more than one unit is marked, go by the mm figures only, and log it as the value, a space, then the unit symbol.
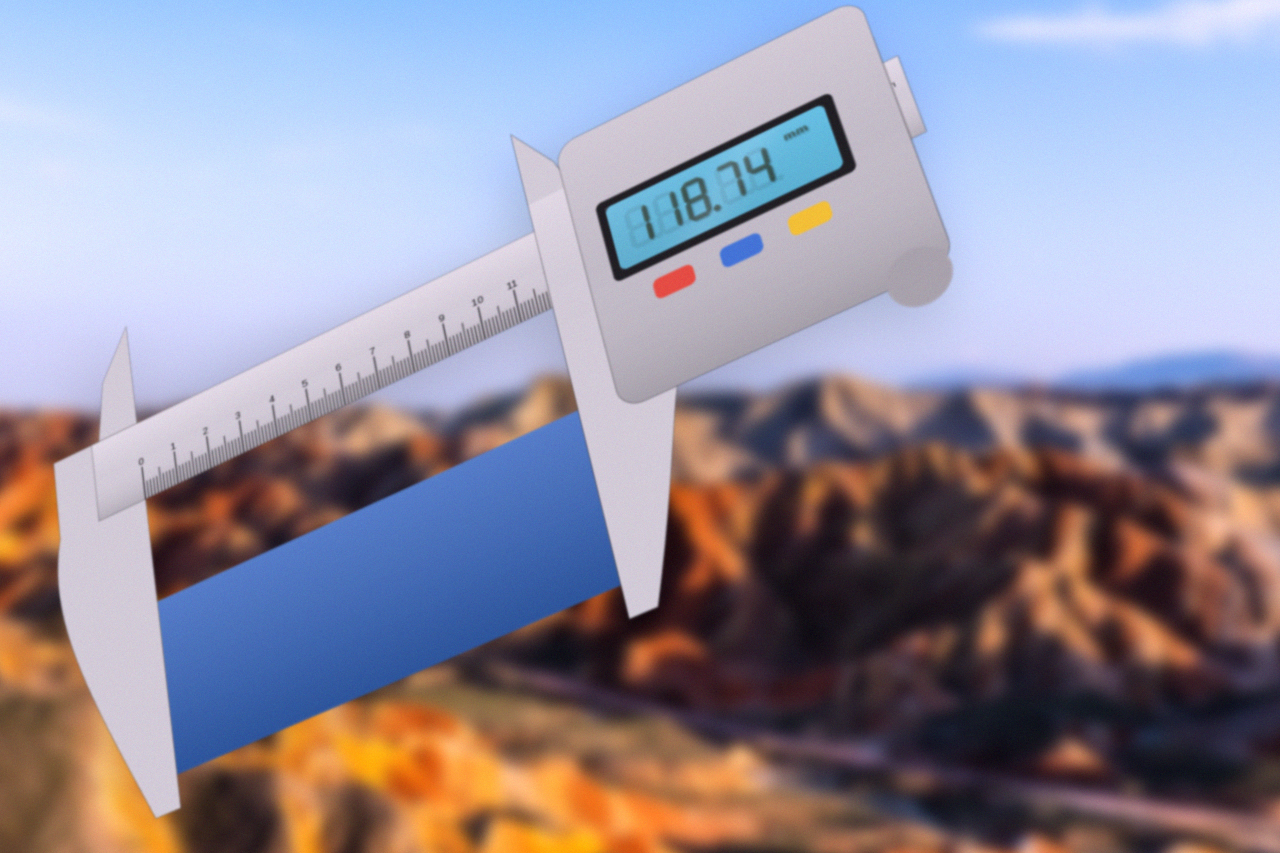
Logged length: 118.74 mm
